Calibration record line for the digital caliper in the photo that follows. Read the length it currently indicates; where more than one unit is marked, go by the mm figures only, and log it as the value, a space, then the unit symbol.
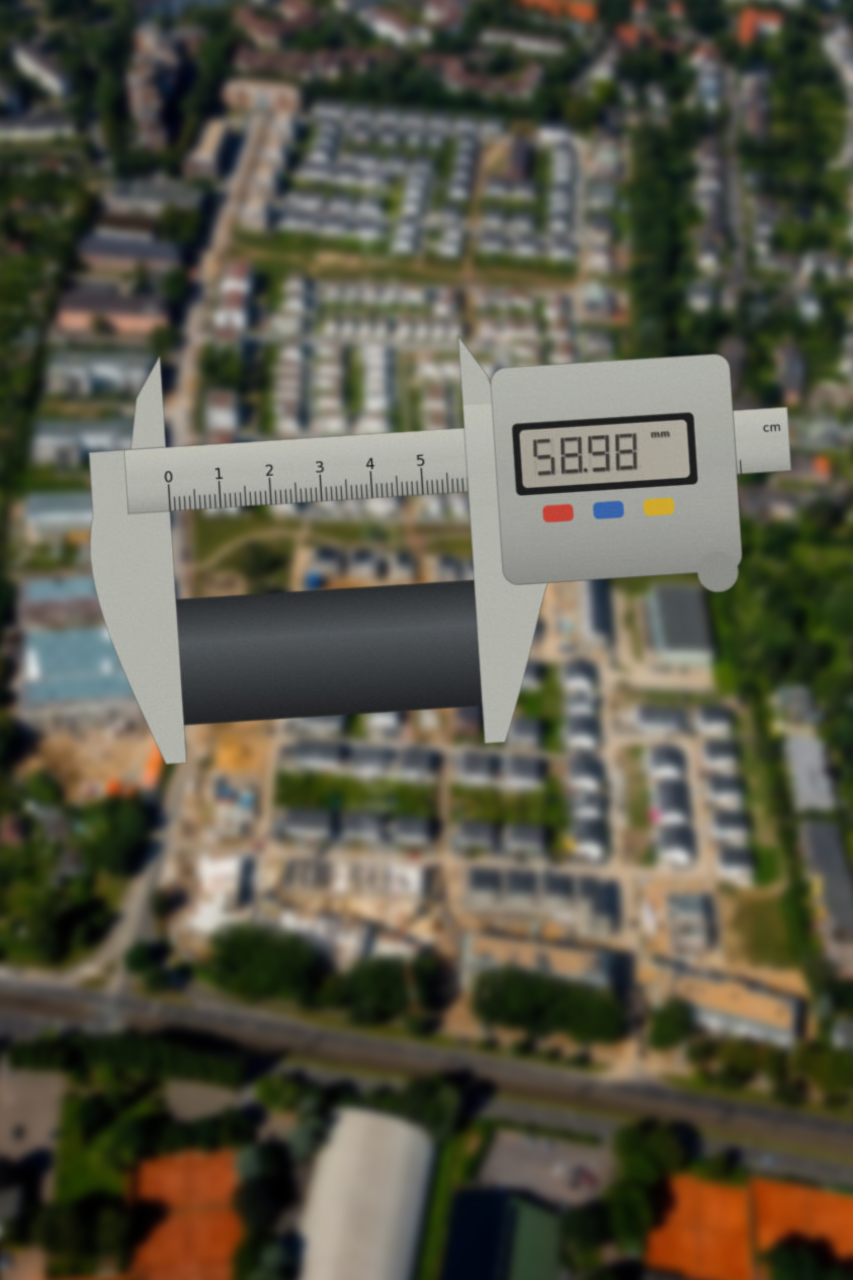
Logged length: 58.98 mm
